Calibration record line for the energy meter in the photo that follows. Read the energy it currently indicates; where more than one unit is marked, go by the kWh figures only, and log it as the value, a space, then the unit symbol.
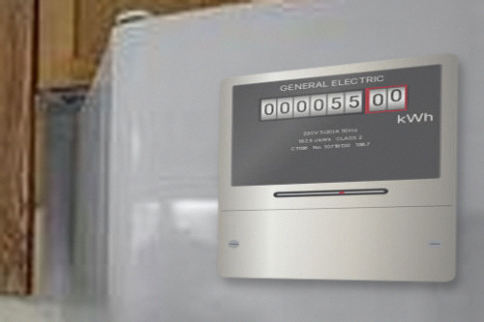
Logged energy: 55.00 kWh
